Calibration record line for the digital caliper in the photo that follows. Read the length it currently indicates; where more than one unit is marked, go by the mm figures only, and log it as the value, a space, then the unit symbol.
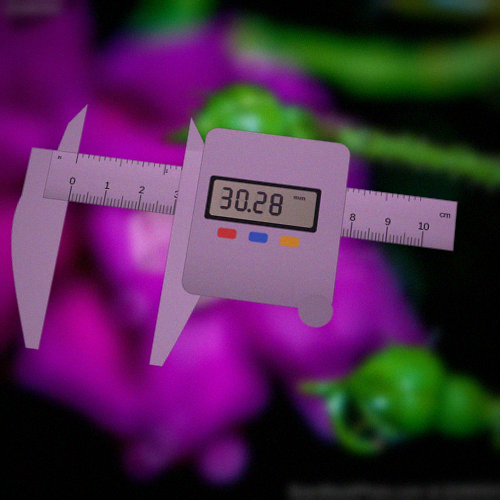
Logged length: 30.28 mm
